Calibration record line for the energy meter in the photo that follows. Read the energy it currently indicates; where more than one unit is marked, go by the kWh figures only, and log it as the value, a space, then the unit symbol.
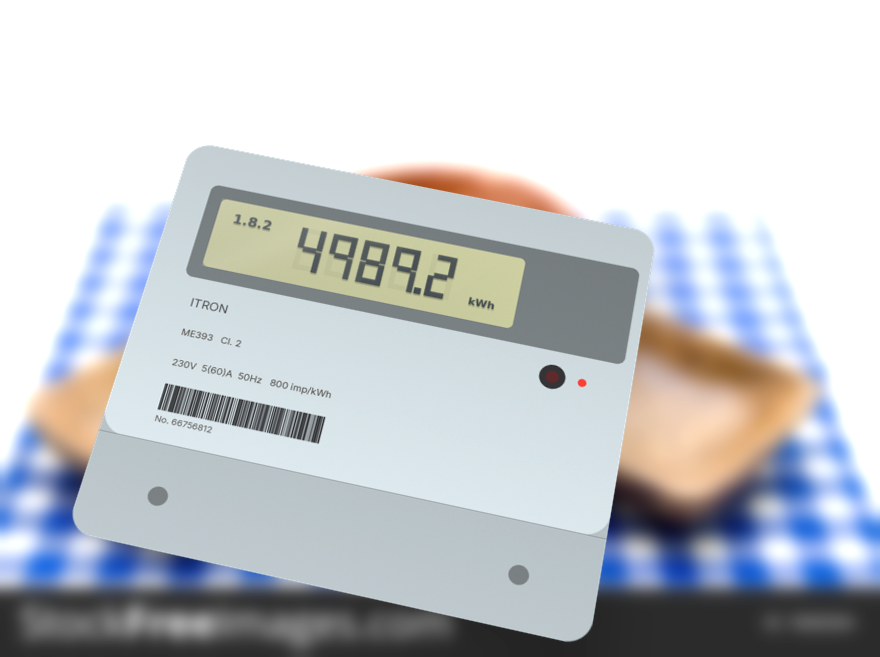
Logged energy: 4989.2 kWh
